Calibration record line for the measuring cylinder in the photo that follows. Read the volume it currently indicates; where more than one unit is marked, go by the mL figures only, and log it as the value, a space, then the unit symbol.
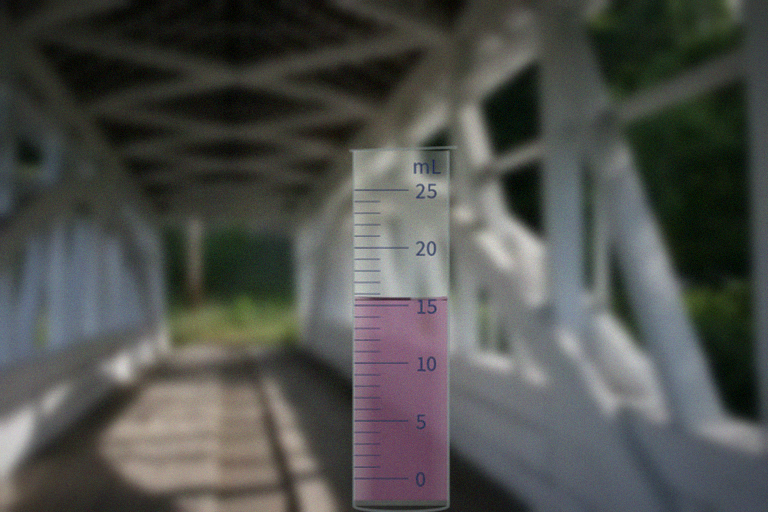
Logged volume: 15.5 mL
